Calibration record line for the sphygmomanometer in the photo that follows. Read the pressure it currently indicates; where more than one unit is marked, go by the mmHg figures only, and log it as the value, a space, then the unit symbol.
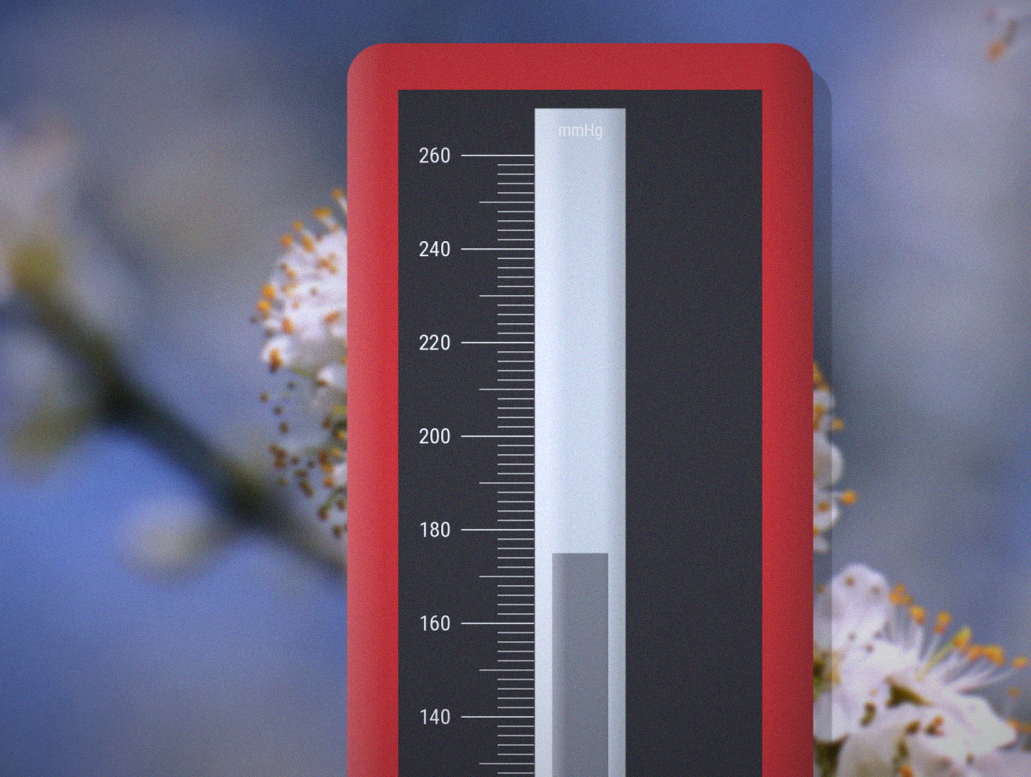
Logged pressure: 175 mmHg
